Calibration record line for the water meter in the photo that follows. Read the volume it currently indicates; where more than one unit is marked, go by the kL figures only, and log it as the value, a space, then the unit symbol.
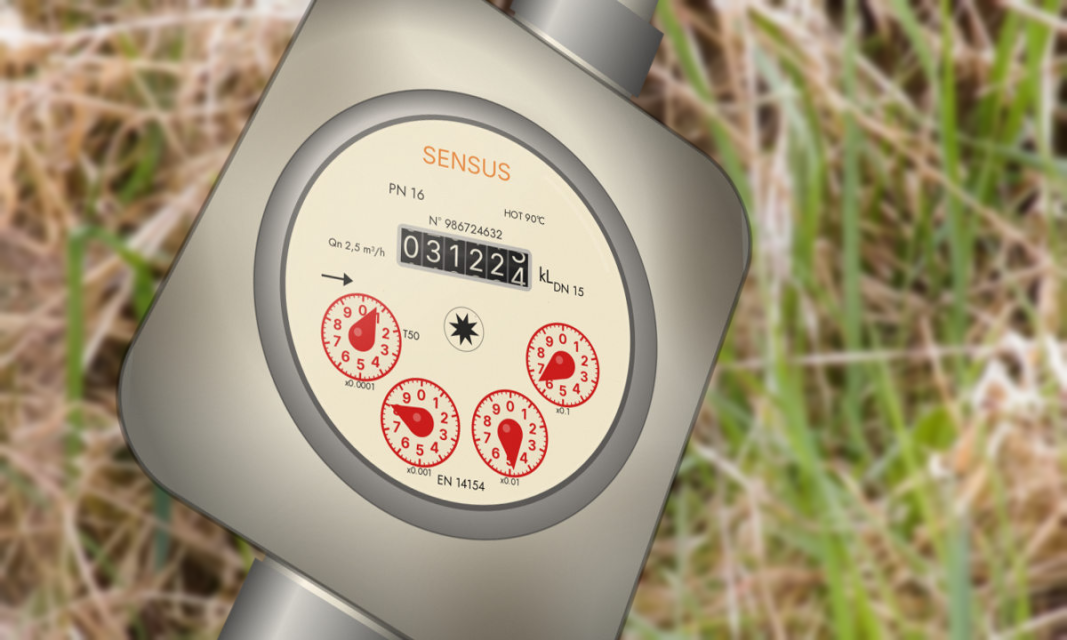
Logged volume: 31223.6480 kL
